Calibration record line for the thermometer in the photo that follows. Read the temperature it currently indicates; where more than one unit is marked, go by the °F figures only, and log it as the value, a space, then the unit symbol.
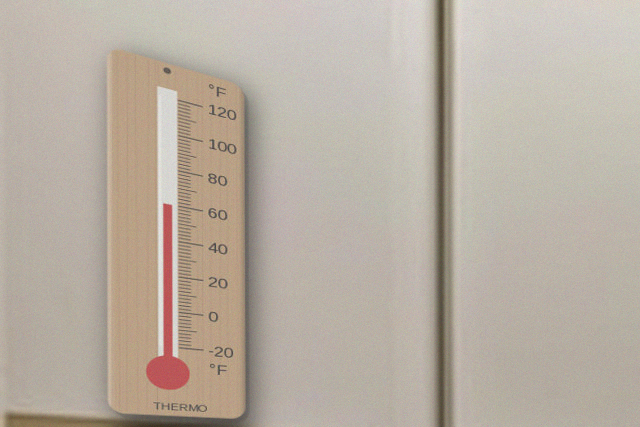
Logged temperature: 60 °F
